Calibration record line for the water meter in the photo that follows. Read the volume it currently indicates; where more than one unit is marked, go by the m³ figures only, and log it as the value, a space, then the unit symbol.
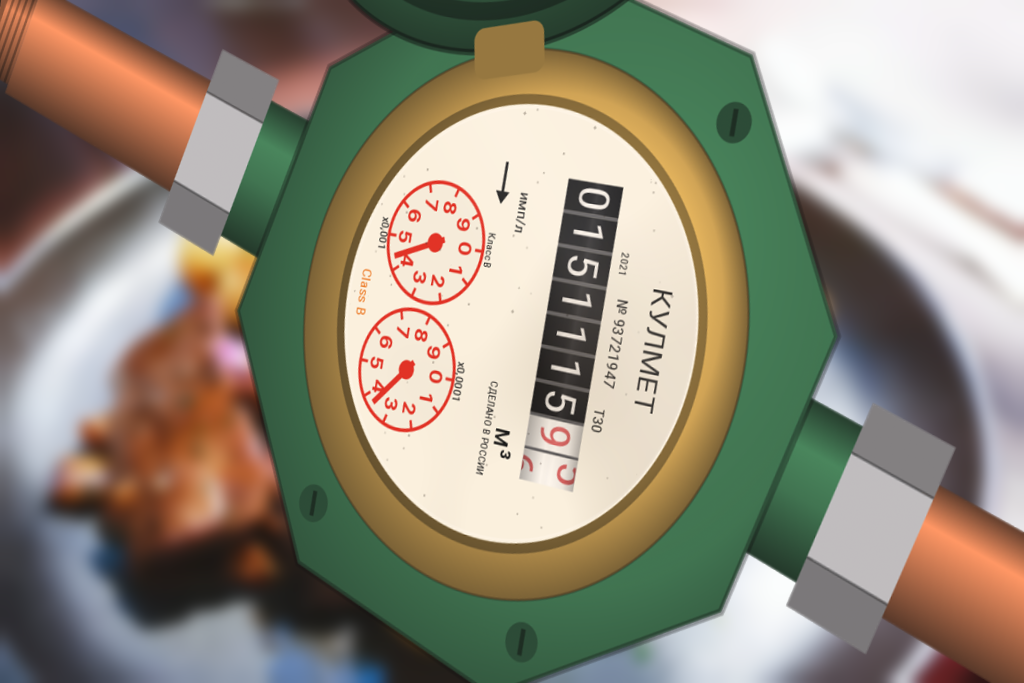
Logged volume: 151115.9543 m³
